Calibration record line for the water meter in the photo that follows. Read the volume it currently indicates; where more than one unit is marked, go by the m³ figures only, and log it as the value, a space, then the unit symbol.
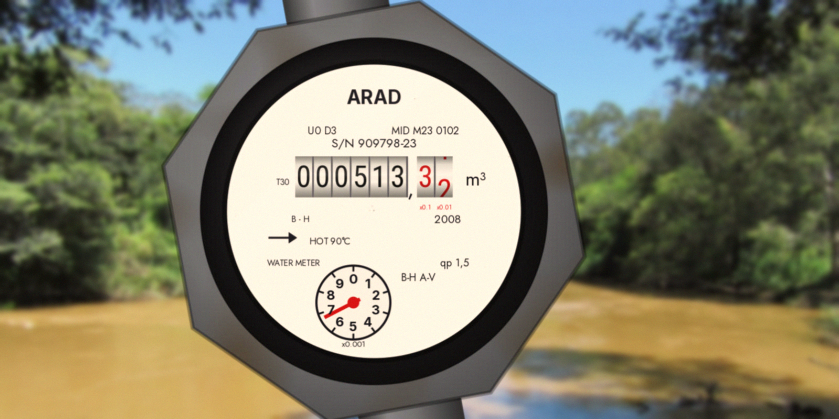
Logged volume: 513.316 m³
